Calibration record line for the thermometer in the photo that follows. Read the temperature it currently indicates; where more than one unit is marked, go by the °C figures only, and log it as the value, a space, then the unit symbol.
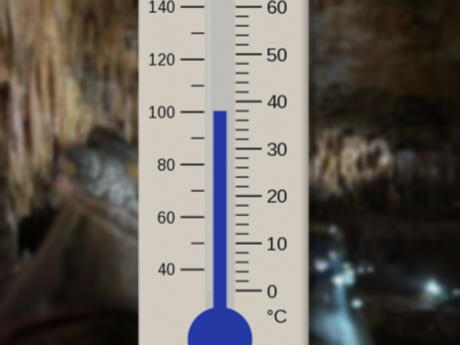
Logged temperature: 38 °C
